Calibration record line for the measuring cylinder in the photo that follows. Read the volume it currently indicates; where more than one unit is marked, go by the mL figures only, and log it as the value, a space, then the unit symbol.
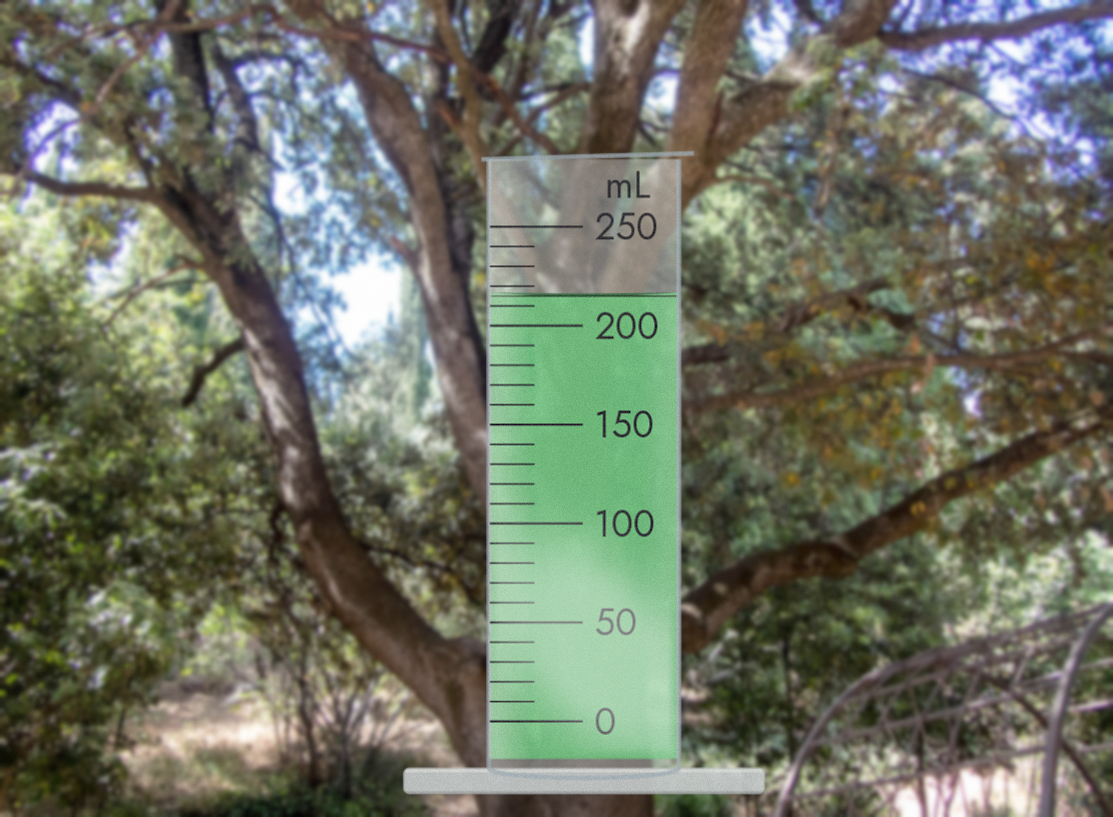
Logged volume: 215 mL
